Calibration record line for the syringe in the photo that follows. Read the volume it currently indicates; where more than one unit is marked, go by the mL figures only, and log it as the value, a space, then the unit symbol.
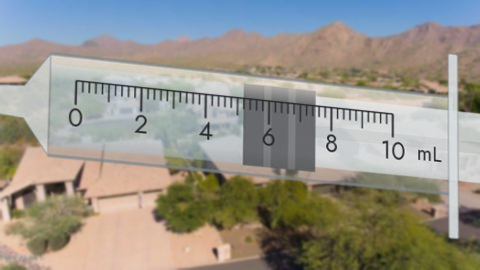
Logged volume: 5.2 mL
